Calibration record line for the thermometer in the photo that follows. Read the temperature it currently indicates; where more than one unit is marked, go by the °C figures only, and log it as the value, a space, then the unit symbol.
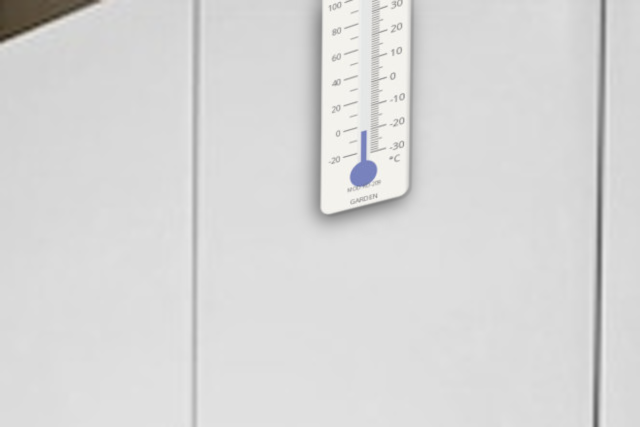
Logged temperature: -20 °C
